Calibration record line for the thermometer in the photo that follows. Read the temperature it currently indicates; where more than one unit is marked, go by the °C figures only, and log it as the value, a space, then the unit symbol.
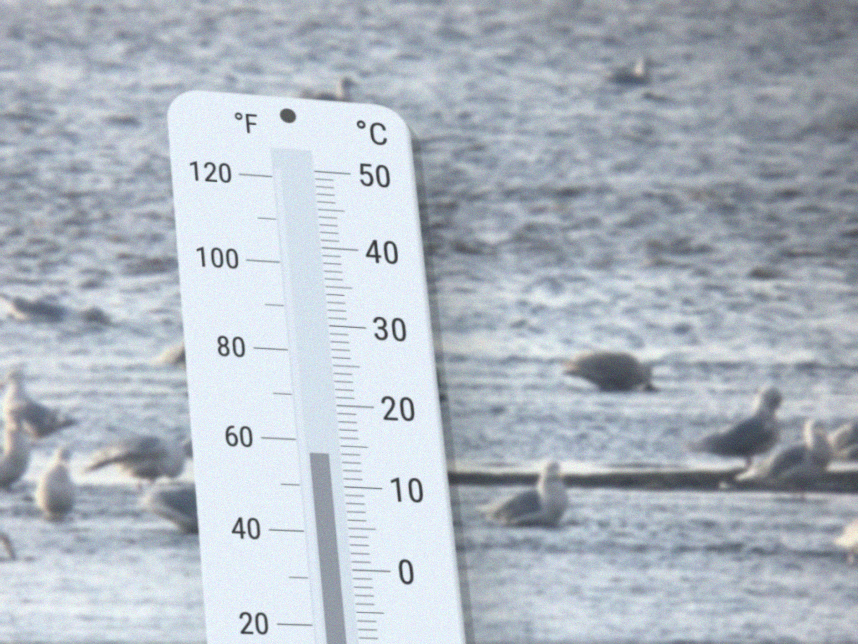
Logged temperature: 14 °C
